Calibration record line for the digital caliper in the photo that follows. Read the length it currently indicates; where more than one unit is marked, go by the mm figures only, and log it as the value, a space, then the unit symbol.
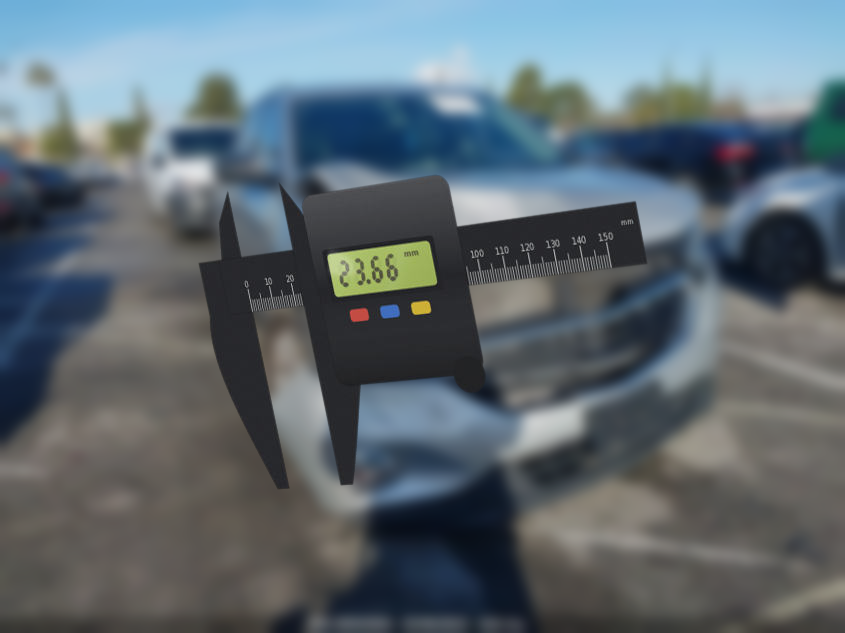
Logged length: 23.66 mm
